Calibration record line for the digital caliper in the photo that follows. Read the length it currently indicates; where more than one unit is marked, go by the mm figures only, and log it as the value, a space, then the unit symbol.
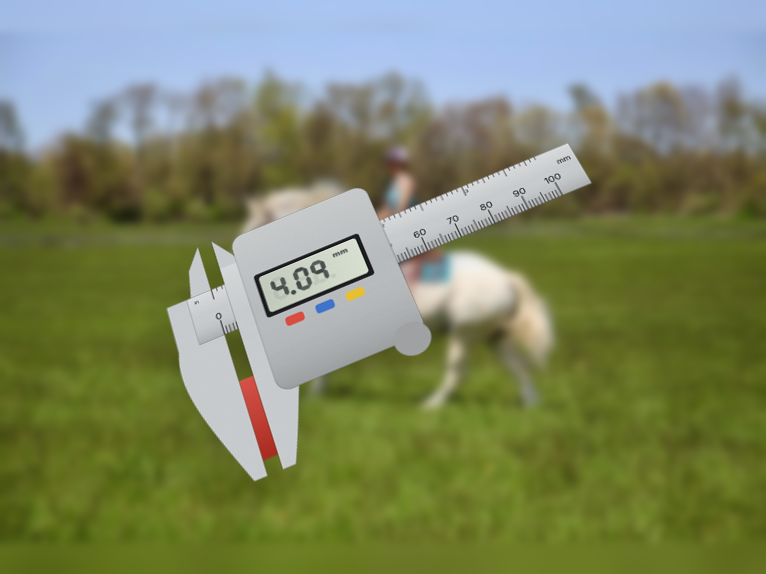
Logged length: 4.09 mm
